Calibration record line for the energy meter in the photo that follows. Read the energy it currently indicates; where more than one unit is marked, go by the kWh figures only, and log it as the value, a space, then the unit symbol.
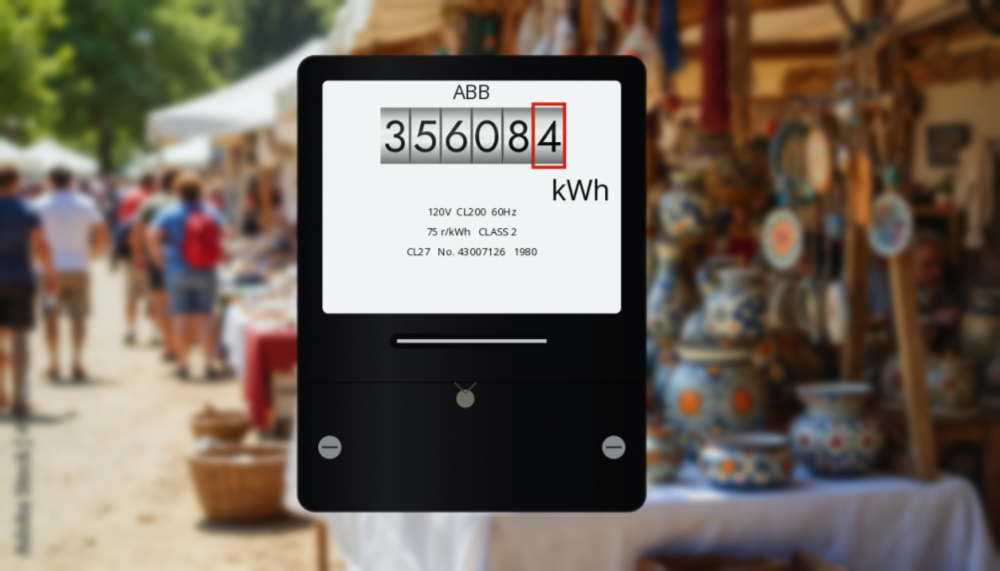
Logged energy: 35608.4 kWh
